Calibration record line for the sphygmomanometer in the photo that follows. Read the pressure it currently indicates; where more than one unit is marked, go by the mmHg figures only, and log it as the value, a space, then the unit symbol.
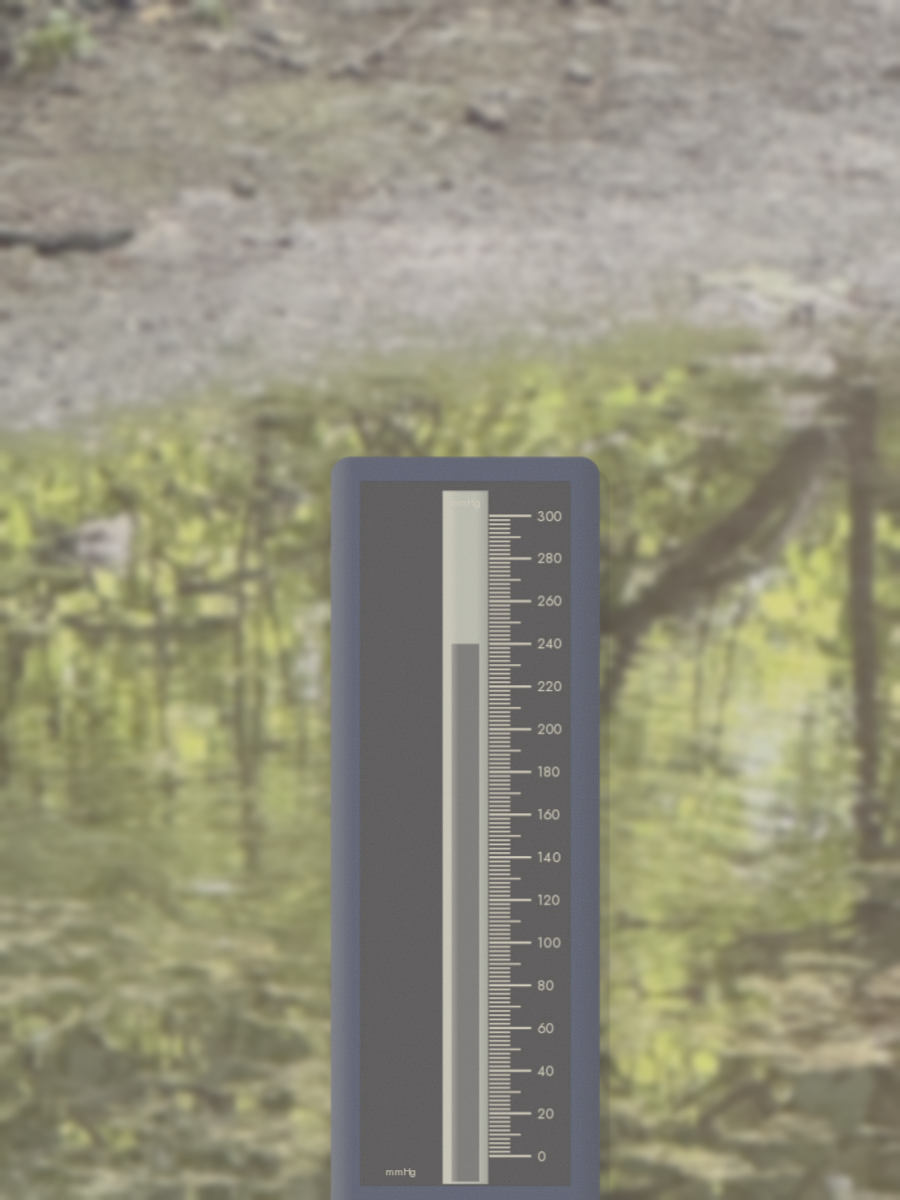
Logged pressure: 240 mmHg
